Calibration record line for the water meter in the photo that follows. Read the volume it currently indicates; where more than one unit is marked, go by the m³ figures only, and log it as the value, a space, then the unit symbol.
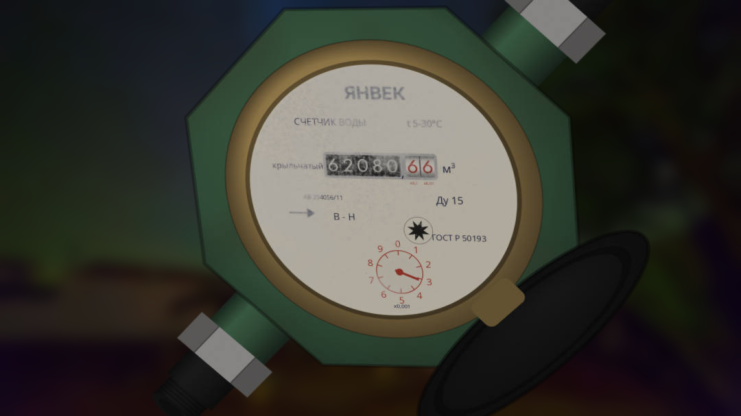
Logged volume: 62080.663 m³
